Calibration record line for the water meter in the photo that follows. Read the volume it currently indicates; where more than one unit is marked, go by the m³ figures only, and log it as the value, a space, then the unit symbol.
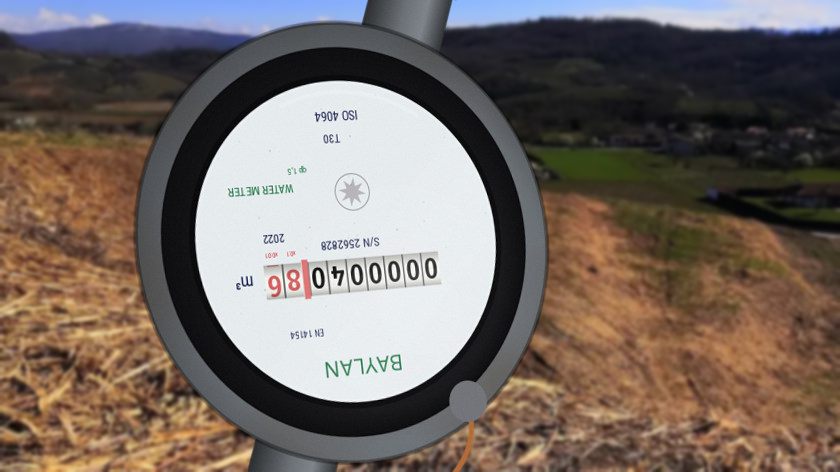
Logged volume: 40.86 m³
